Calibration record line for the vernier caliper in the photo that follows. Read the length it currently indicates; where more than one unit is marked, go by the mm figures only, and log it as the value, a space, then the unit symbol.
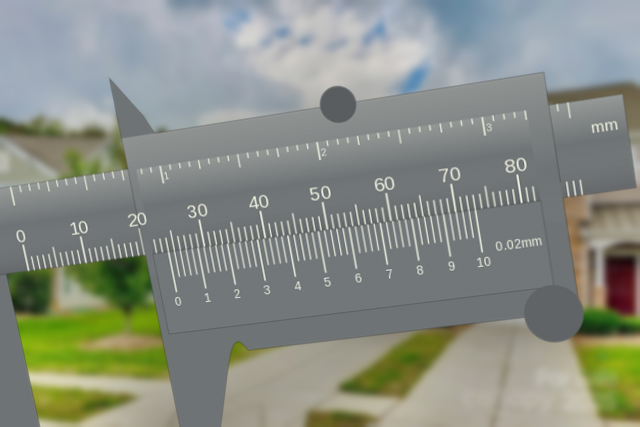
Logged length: 24.0 mm
